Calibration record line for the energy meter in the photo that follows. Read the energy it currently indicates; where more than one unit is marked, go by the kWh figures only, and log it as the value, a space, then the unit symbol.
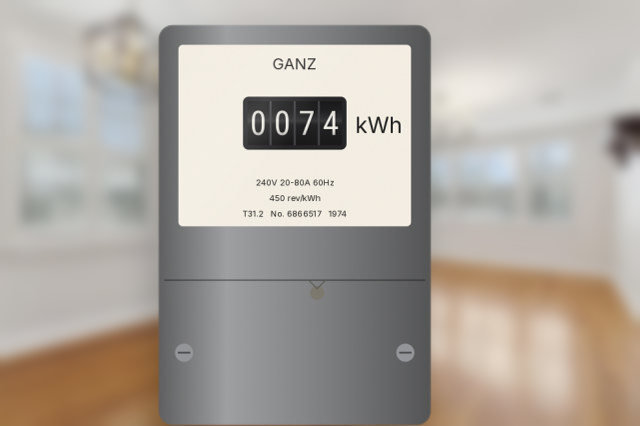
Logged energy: 74 kWh
